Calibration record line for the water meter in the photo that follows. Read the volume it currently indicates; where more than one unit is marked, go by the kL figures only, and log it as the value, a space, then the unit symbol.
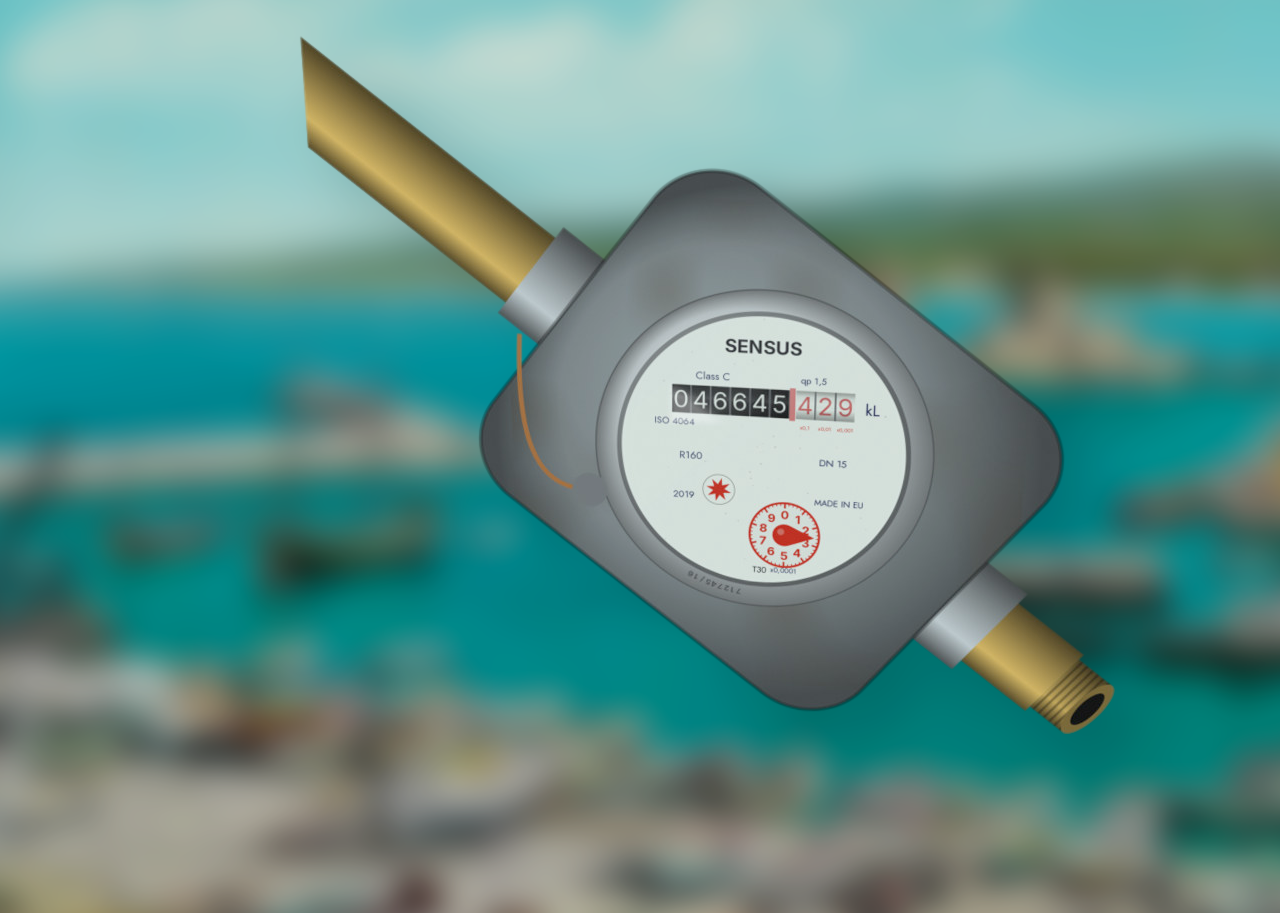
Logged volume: 46645.4292 kL
